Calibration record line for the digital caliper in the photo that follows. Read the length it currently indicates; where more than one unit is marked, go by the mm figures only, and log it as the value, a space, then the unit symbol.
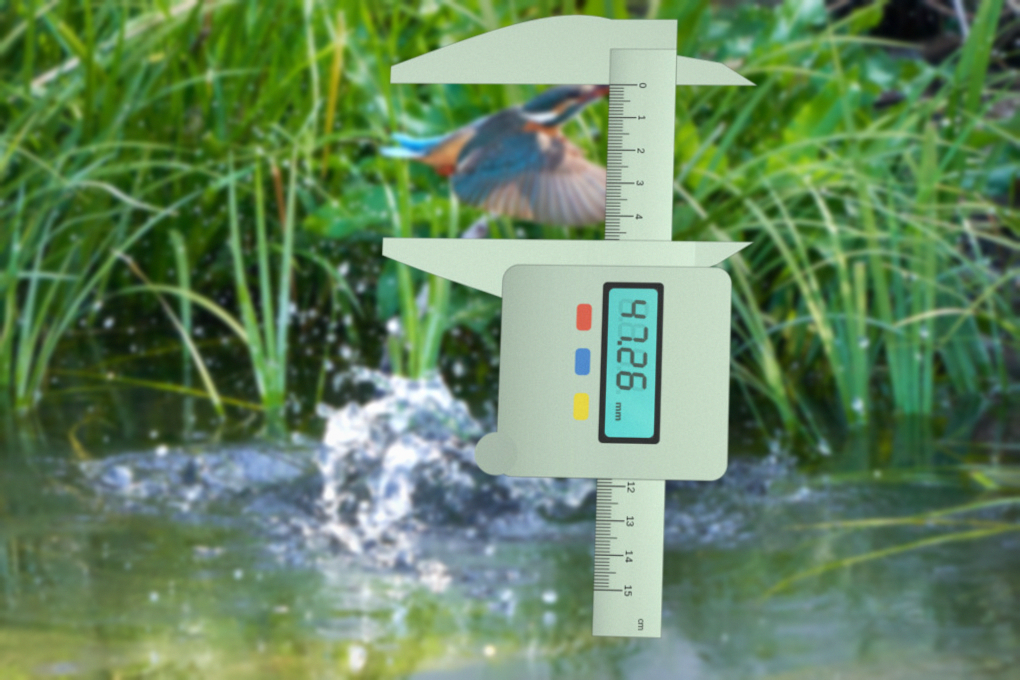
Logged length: 47.26 mm
